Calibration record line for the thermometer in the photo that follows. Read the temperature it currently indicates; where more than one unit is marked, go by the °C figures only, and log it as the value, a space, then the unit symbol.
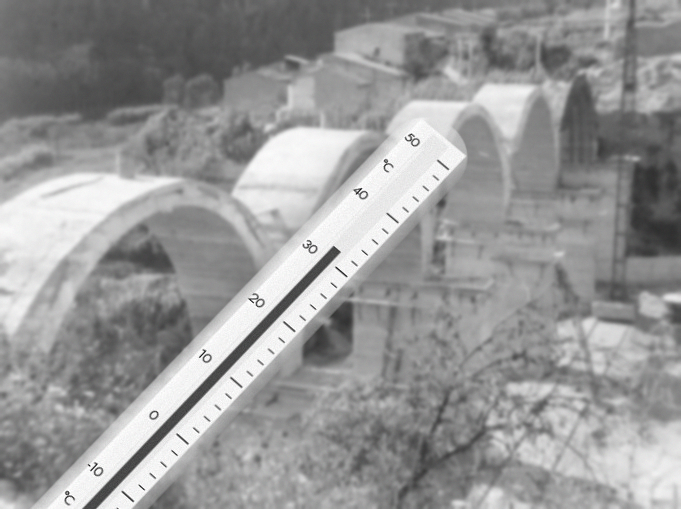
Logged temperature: 32 °C
